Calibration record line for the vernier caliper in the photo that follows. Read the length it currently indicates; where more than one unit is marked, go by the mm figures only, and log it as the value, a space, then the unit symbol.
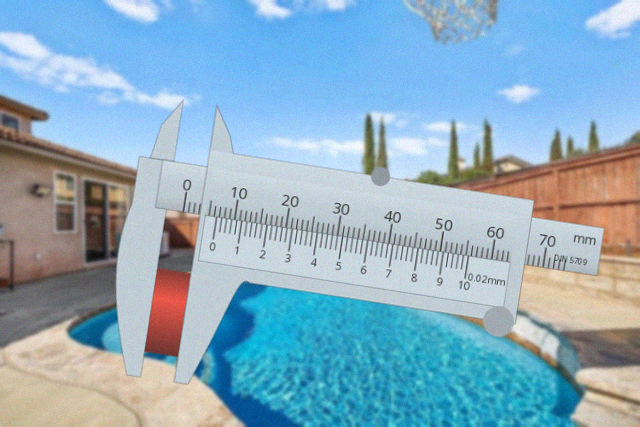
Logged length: 6.5 mm
